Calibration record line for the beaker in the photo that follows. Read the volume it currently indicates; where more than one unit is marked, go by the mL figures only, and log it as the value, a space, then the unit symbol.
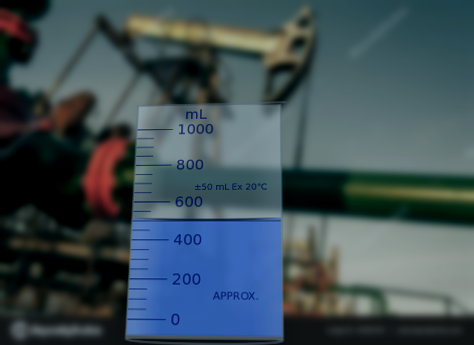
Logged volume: 500 mL
